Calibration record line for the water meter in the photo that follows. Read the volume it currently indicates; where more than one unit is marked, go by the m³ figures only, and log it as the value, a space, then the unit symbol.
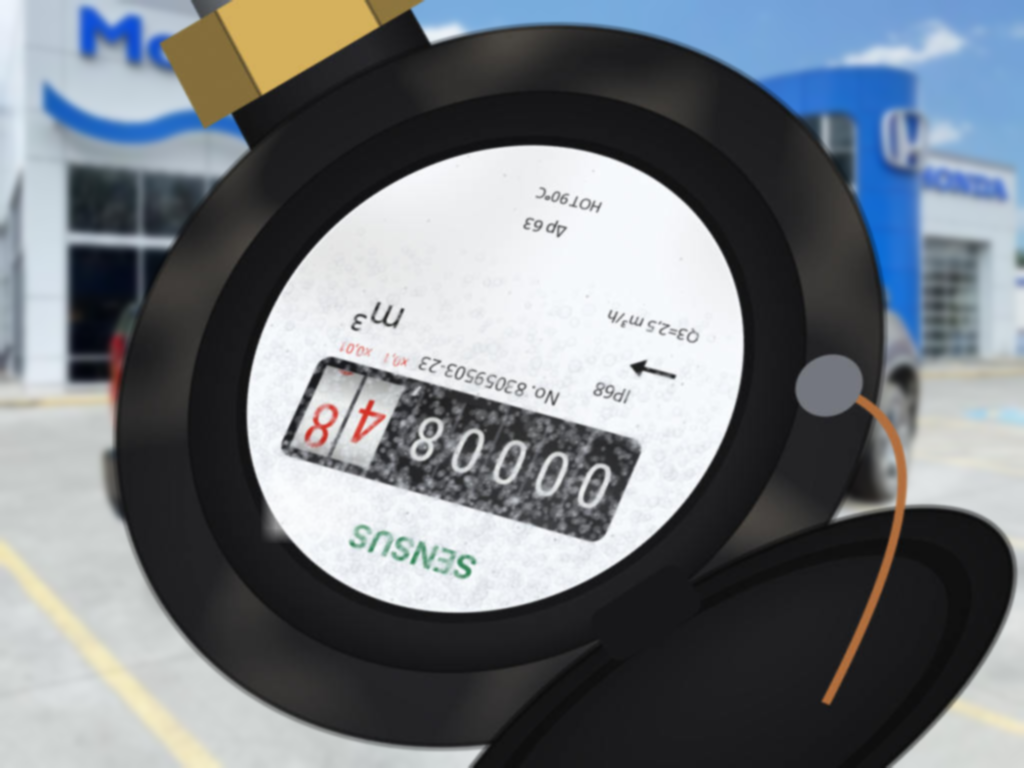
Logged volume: 8.48 m³
